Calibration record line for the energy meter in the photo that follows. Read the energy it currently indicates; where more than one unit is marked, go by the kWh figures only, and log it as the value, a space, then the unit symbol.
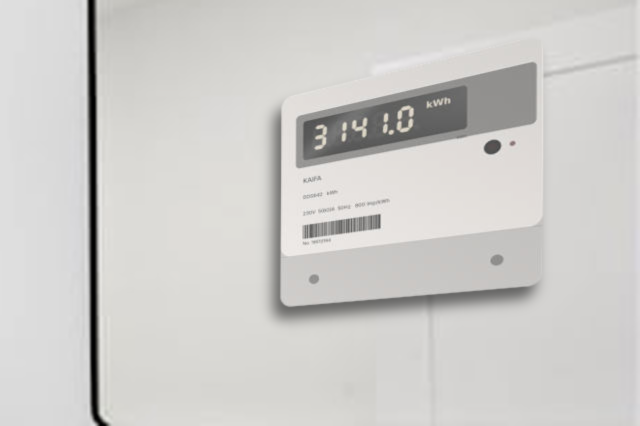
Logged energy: 3141.0 kWh
